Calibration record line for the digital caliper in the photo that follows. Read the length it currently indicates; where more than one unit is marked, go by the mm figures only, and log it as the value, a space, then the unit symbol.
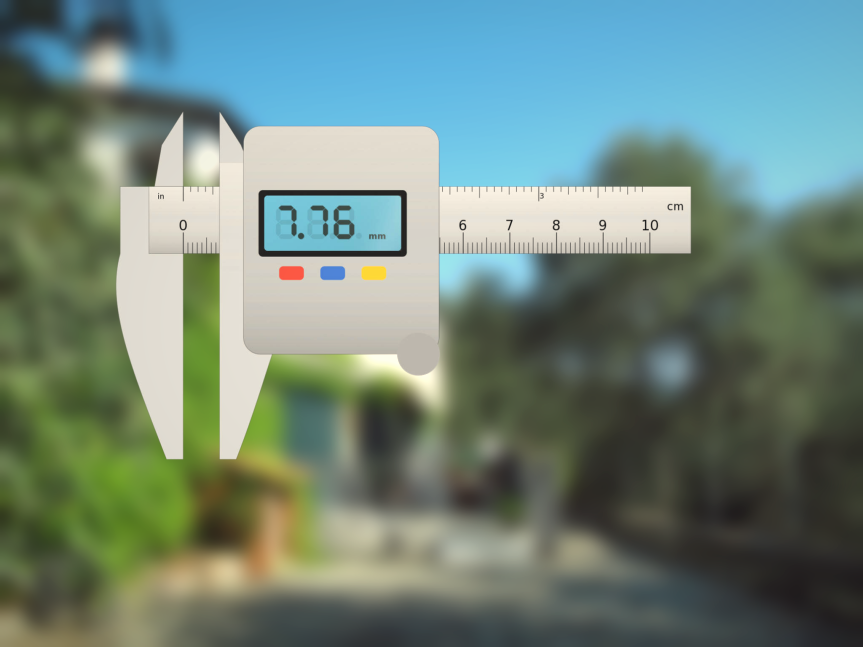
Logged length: 7.76 mm
